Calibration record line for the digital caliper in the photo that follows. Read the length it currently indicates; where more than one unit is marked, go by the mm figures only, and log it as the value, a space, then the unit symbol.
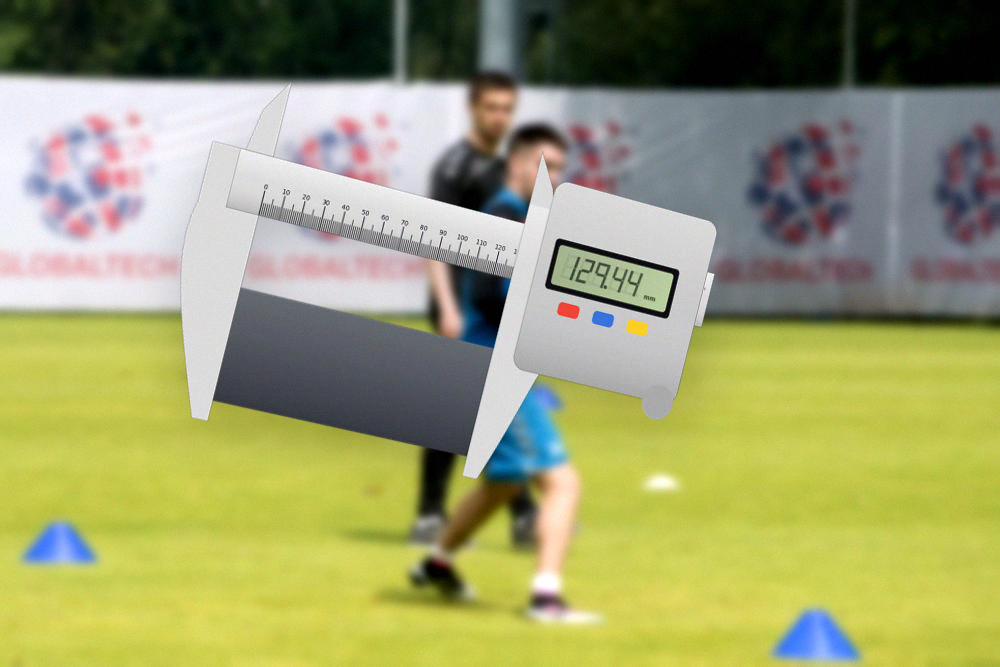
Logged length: 129.44 mm
